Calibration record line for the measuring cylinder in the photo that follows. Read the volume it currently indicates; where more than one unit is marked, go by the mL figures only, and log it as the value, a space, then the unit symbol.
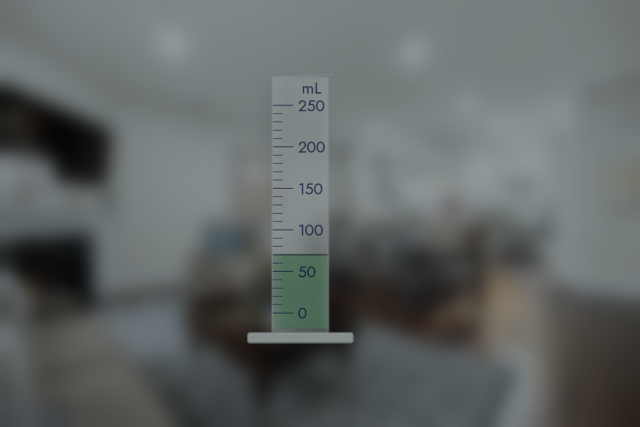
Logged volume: 70 mL
